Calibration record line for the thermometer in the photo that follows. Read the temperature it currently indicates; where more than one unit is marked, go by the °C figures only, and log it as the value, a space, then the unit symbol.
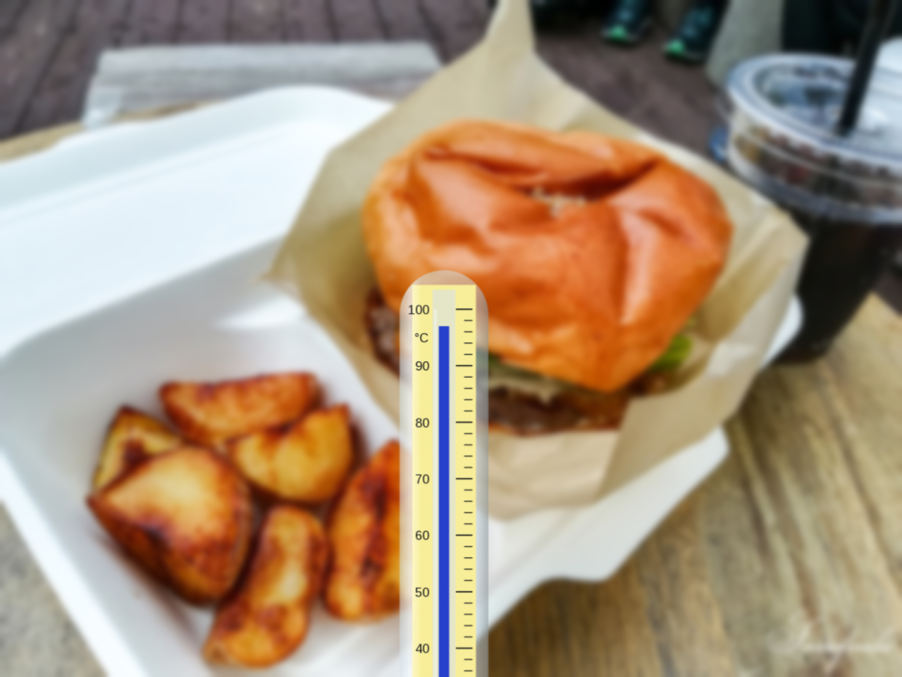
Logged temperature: 97 °C
